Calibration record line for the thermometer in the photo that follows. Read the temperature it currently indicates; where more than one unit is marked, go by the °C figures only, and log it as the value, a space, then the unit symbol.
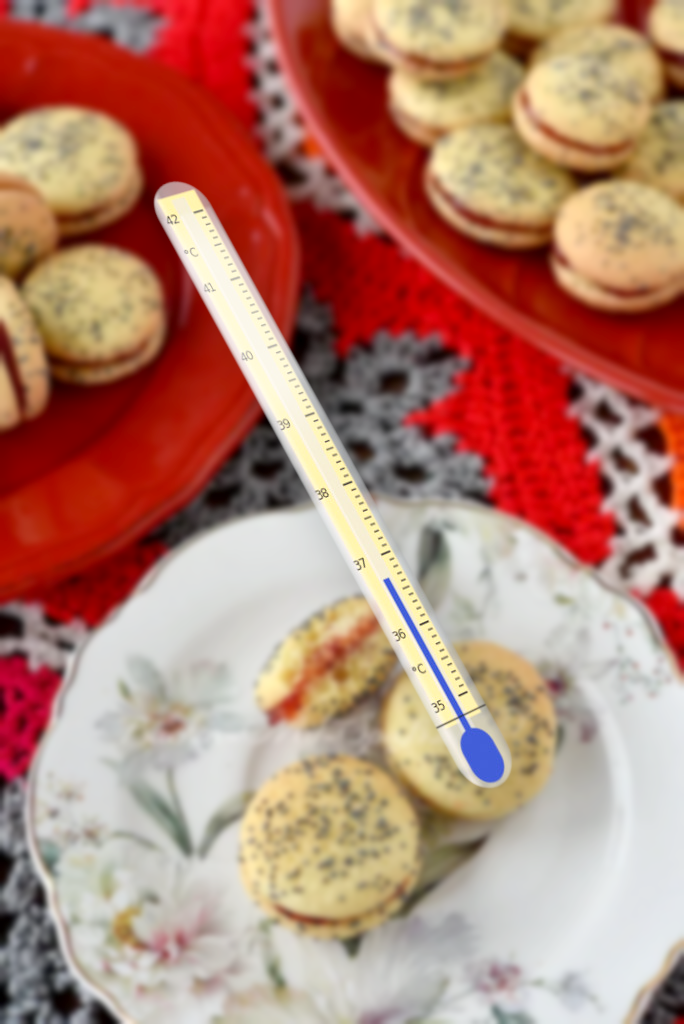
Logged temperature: 36.7 °C
